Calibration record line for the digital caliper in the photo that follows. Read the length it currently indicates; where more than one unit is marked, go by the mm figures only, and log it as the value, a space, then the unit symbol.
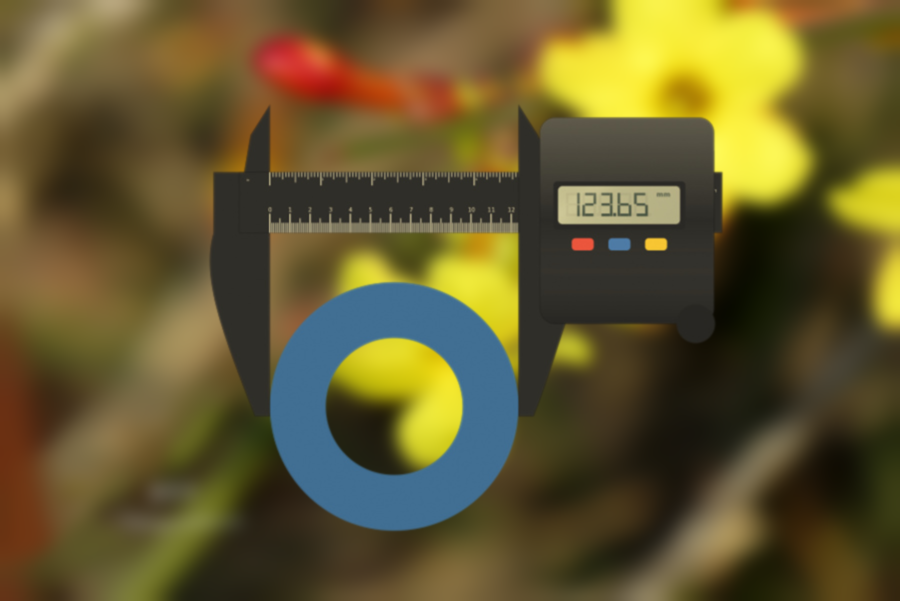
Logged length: 123.65 mm
